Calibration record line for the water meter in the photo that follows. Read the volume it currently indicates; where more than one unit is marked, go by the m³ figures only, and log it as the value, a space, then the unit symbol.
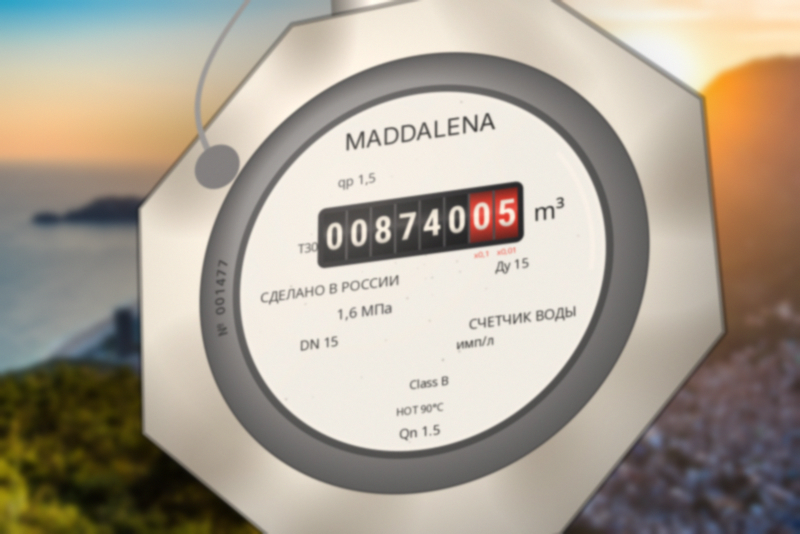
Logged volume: 8740.05 m³
